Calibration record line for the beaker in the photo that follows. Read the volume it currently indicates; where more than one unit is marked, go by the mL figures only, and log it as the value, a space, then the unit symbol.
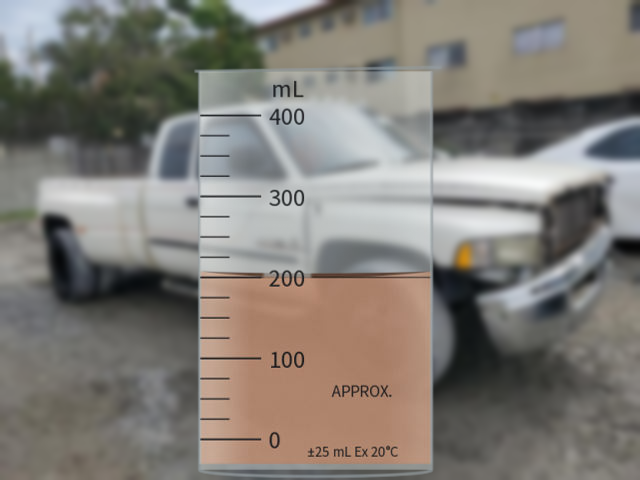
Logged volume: 200 mL
